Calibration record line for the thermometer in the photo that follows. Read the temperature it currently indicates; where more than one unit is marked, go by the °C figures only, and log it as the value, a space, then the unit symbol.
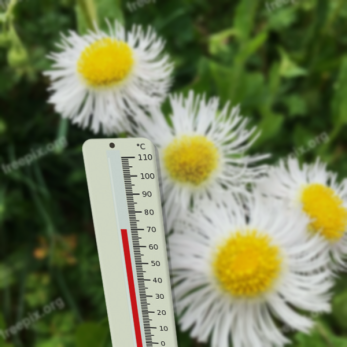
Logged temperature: 70 °C
